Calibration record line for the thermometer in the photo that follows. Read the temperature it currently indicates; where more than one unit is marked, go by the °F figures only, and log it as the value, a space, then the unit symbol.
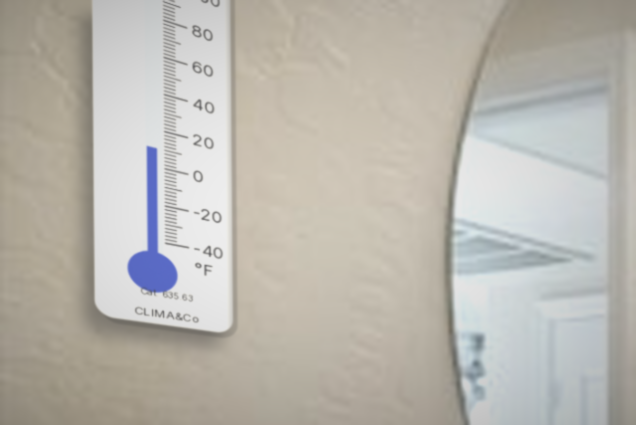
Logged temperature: 10 °F
